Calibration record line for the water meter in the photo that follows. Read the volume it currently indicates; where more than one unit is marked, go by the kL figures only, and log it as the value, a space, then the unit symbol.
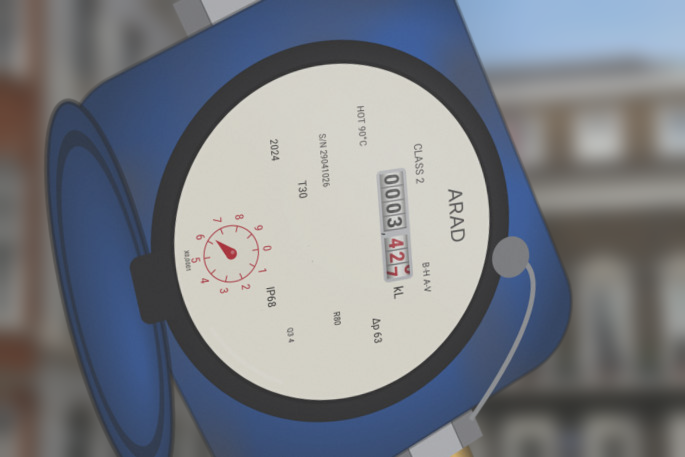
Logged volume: 3.4266 kL
